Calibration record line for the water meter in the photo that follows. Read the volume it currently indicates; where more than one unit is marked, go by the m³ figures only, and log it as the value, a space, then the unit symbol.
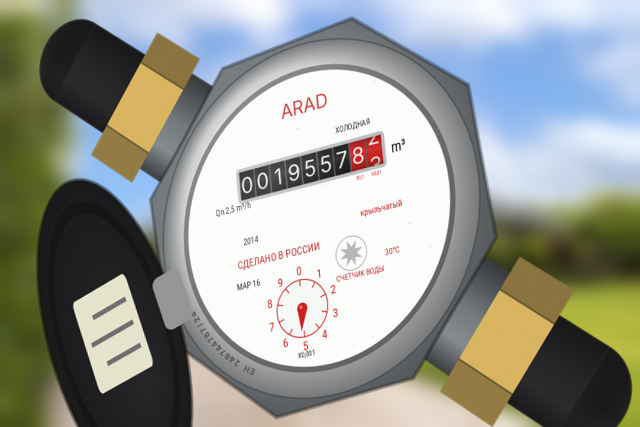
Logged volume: 19557.825 m³
